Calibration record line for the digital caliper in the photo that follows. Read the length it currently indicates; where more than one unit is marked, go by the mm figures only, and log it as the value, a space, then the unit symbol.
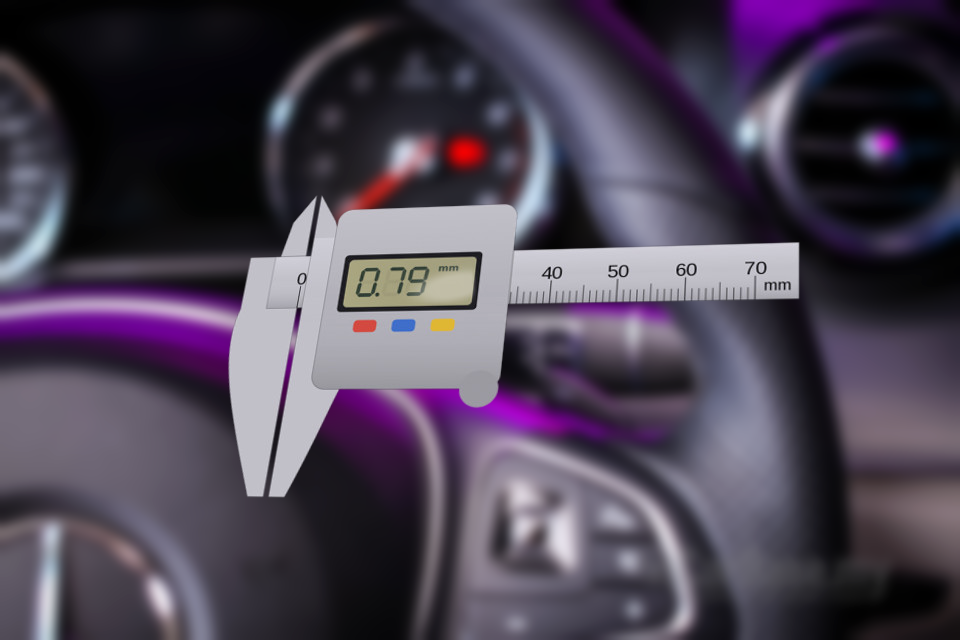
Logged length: 0.79 mm
